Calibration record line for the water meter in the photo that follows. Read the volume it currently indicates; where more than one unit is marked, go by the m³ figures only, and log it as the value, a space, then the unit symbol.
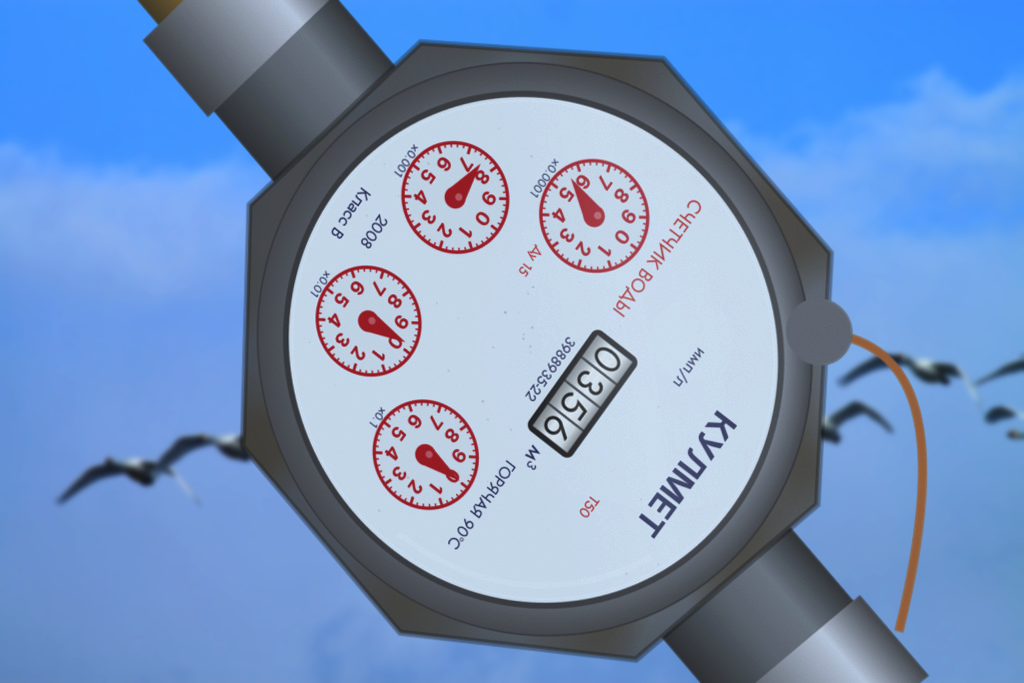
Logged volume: 355.9975 m³
